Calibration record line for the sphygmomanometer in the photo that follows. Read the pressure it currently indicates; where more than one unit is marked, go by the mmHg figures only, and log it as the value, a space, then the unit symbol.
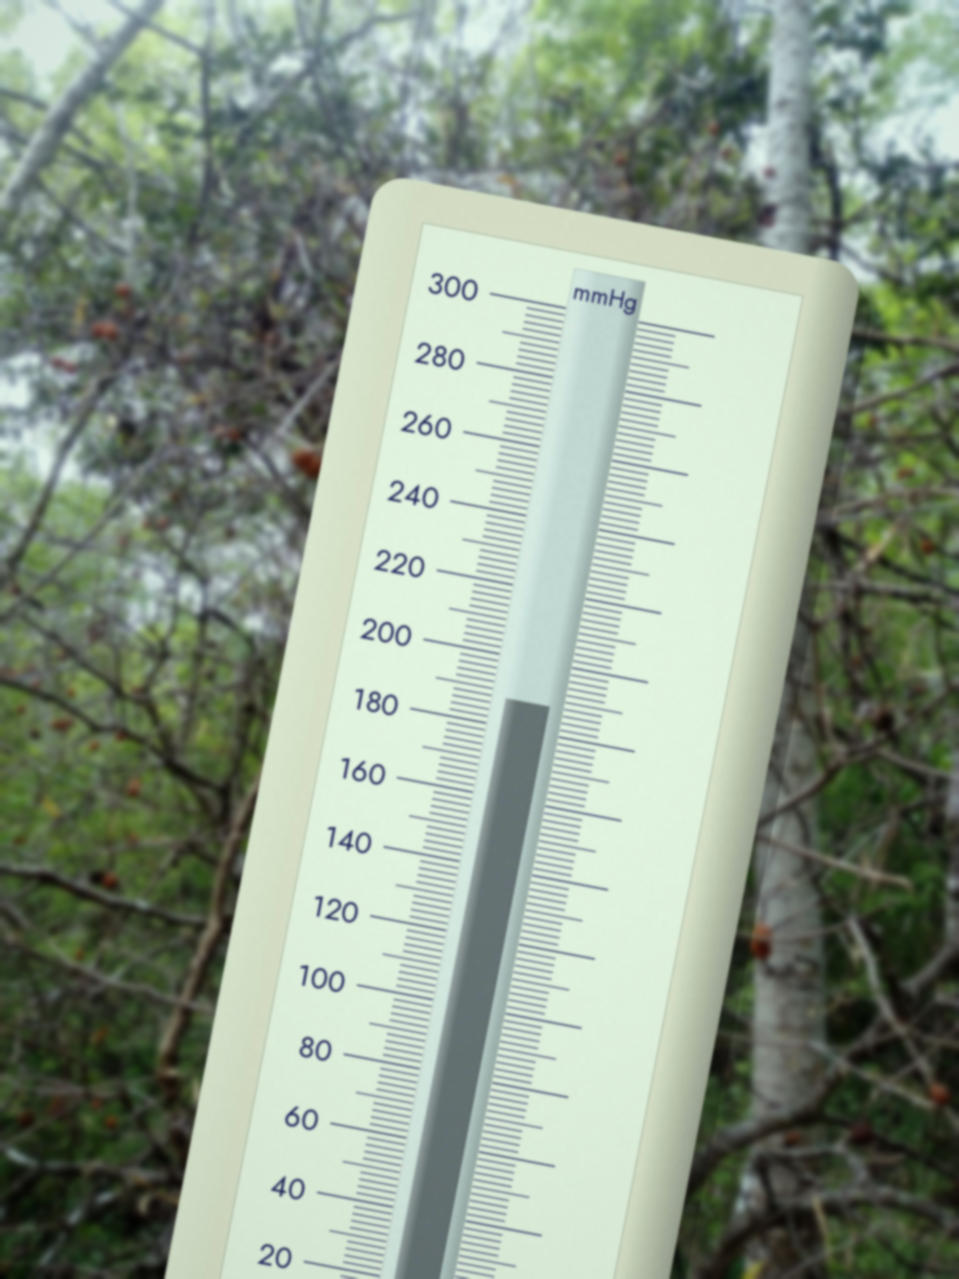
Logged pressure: 188 mmHg
